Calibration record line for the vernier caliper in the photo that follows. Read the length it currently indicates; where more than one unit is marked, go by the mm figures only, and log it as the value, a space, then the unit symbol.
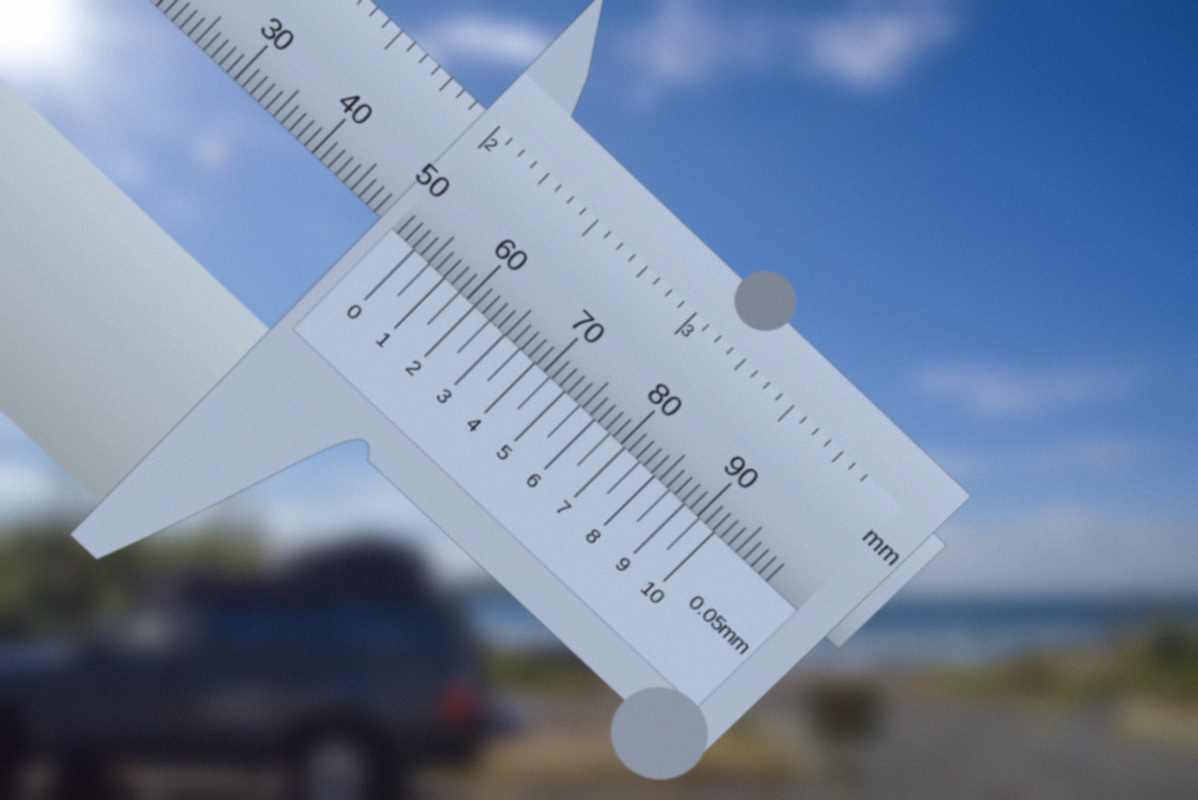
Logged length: 53.2 mm
